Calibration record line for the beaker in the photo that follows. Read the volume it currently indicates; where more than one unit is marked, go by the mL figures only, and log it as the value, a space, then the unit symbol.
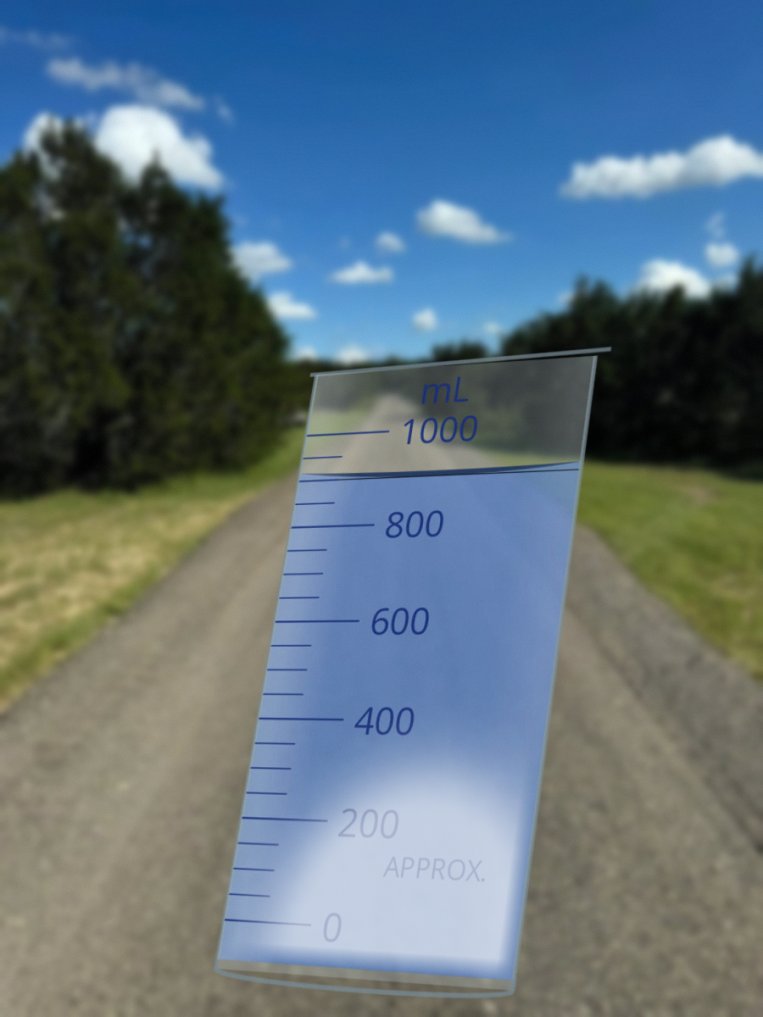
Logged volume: 900 mL
